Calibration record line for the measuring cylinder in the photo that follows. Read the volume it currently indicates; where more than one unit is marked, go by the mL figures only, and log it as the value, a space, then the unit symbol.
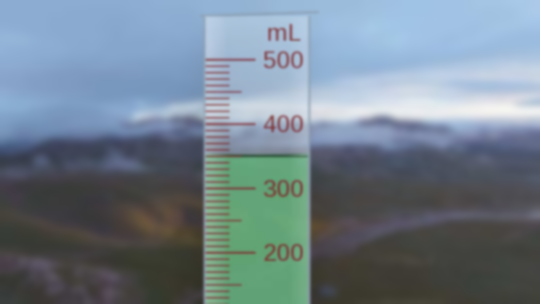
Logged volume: 350 mL
